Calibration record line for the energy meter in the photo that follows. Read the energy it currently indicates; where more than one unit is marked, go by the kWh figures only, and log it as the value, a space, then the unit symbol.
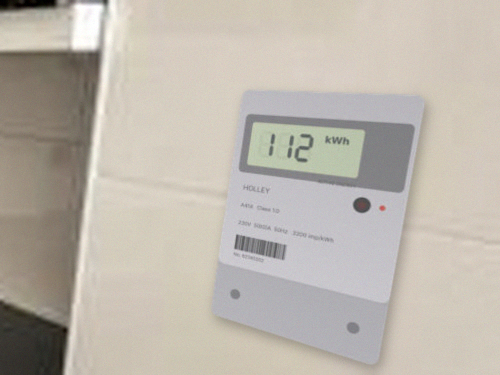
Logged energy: 112 kWh
